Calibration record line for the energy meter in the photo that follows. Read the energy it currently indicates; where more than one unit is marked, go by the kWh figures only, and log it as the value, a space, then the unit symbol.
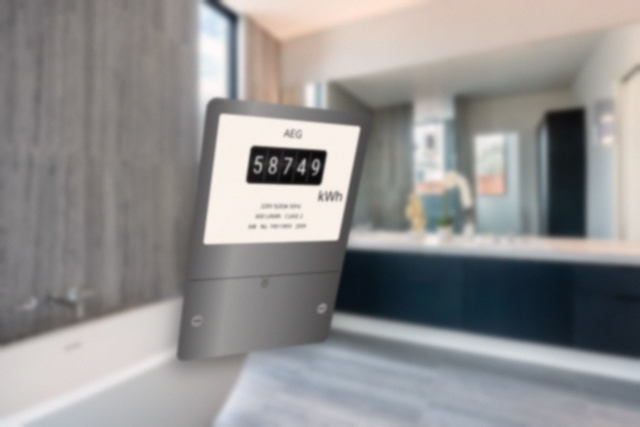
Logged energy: 58749 kWh
